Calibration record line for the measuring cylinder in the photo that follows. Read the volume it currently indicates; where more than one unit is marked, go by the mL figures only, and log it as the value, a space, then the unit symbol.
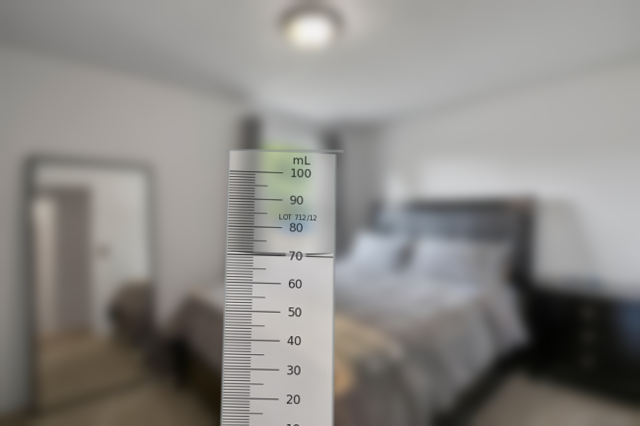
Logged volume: 70 mL
